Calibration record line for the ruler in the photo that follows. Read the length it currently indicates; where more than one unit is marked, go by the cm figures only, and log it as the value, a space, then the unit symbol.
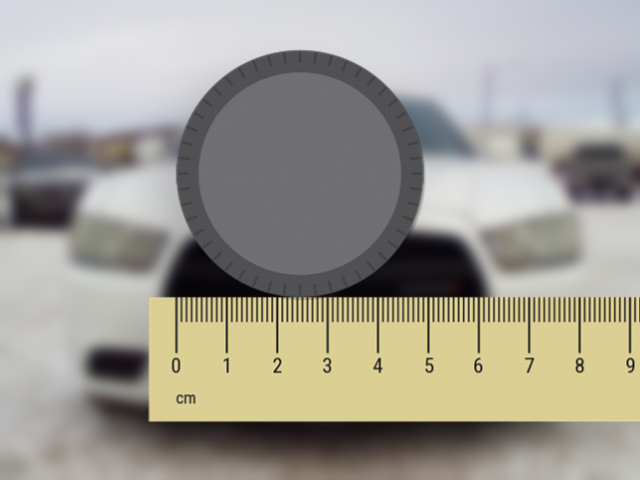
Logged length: 4.9 cm
